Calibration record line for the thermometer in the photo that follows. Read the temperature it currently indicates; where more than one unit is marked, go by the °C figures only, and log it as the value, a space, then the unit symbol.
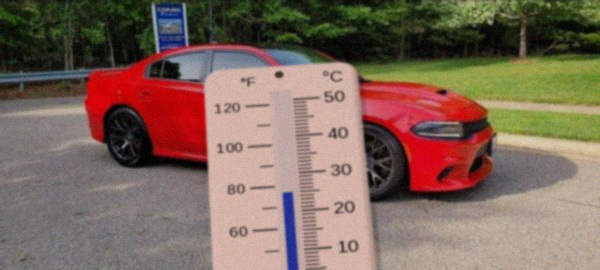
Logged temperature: 25 °C
